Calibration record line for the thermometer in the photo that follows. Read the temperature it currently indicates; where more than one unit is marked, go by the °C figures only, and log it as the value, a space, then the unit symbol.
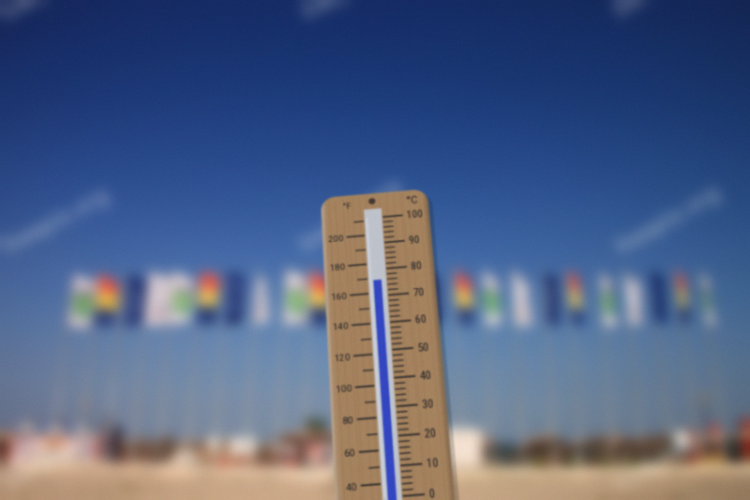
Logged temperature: 76 °C
